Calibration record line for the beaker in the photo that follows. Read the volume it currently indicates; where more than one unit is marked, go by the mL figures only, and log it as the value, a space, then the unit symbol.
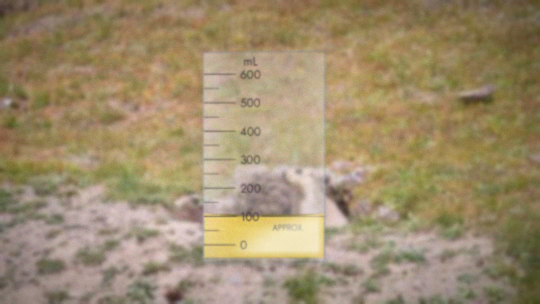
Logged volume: 100 mL
